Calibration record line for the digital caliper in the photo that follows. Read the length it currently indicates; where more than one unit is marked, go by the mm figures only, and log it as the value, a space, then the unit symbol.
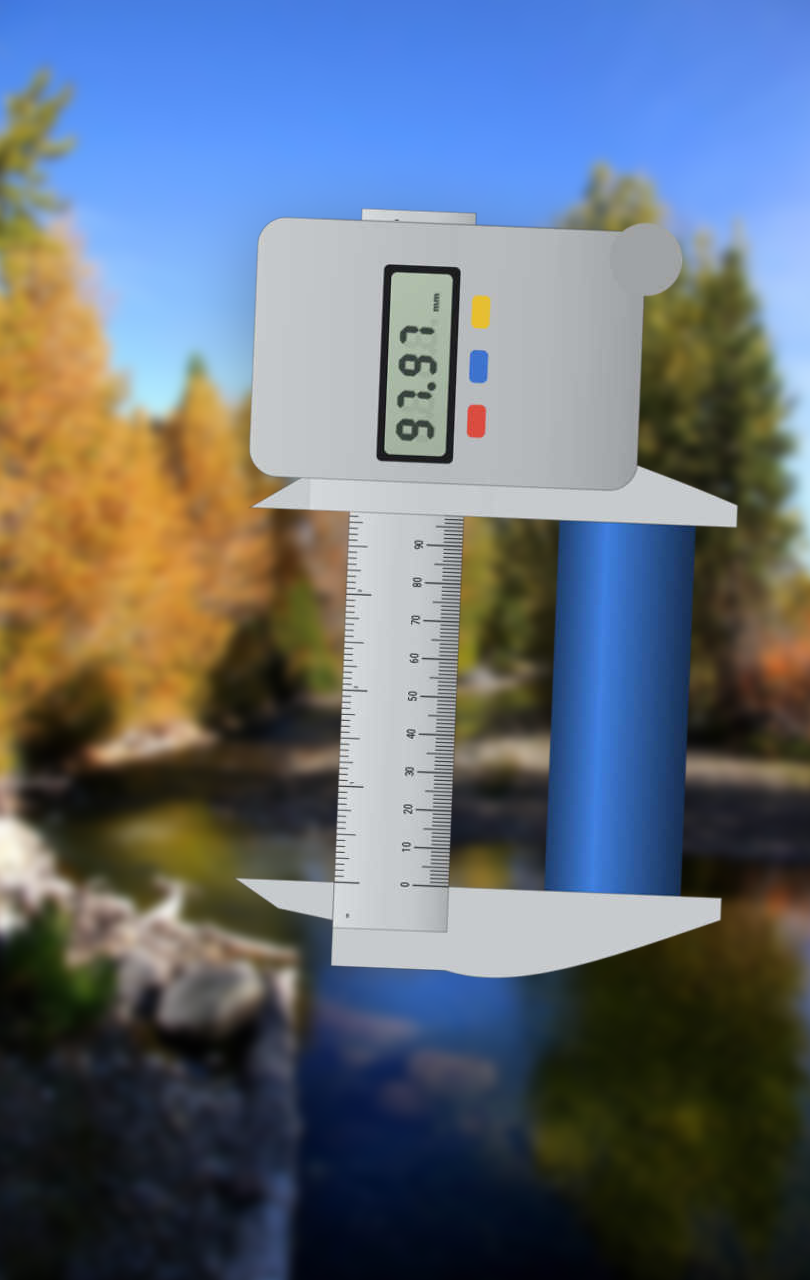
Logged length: 97.97 mm
